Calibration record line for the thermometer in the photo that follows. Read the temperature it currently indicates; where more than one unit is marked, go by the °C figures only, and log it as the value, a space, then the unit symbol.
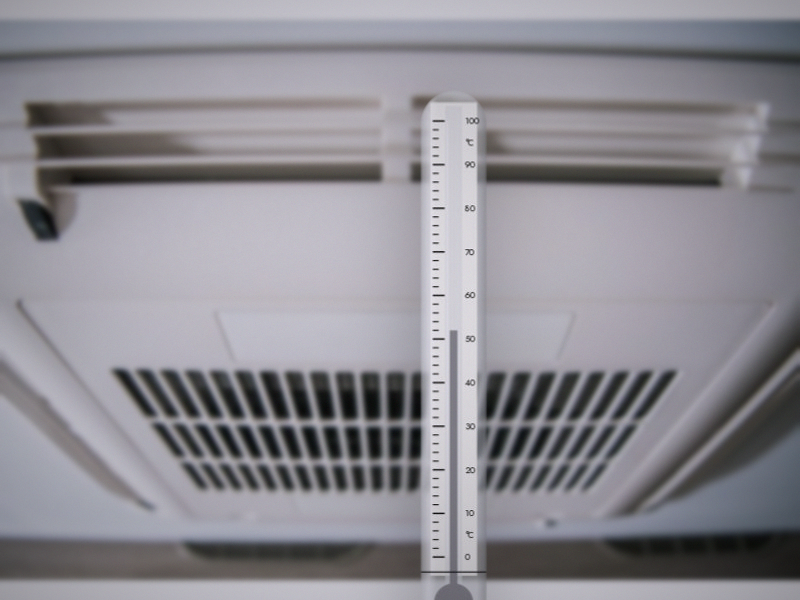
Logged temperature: 52 °C
